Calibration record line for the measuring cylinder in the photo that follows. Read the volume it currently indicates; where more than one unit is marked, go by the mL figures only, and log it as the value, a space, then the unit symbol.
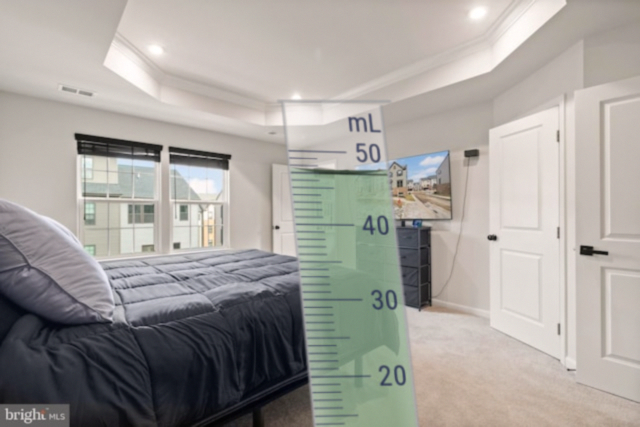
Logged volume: 47 mL
